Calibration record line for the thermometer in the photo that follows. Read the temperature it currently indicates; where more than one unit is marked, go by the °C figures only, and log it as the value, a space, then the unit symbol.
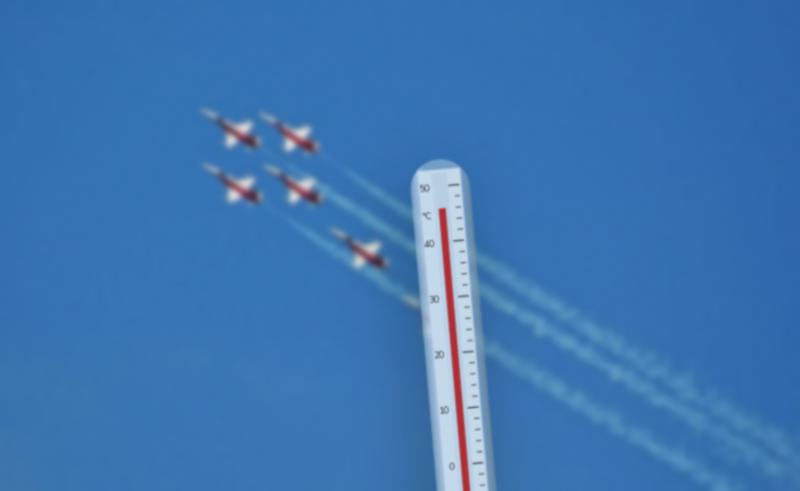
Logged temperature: 46 °C
